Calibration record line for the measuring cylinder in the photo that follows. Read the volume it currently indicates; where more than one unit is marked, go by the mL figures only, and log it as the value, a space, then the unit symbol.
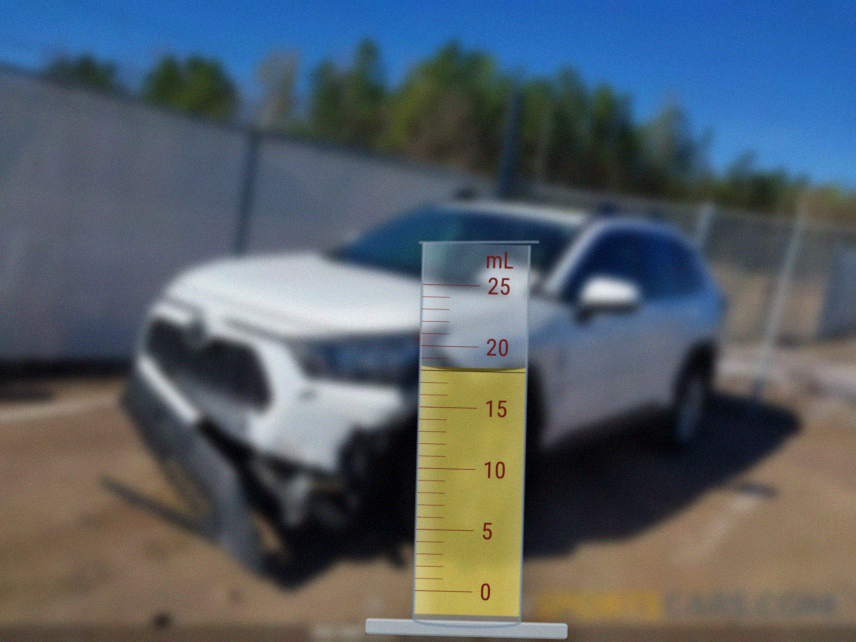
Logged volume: 18 mL
